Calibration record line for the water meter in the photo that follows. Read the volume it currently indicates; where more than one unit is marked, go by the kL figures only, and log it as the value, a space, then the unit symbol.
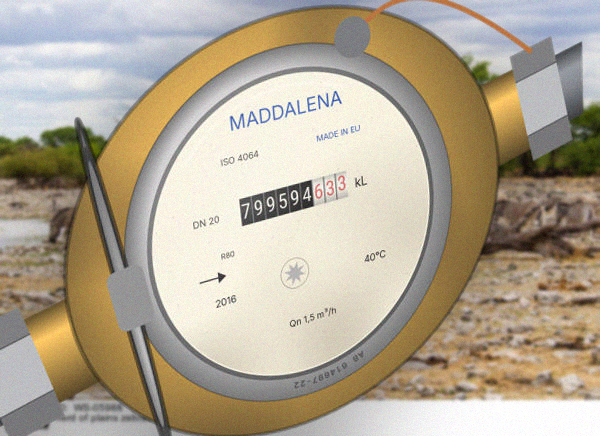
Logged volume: 799594.633 kL
